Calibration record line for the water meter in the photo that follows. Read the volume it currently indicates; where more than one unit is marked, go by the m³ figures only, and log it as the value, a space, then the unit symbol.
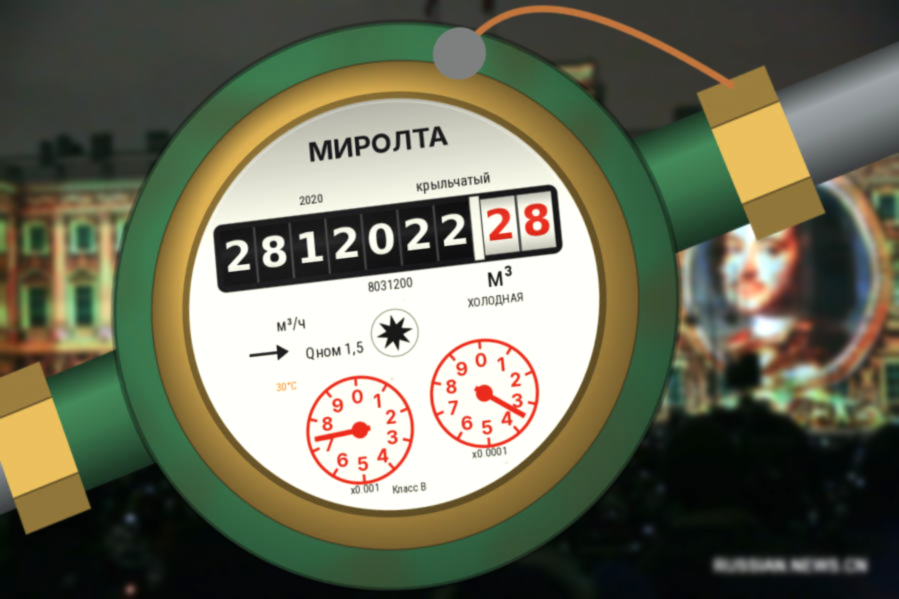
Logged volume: 2812022.2873 m³
